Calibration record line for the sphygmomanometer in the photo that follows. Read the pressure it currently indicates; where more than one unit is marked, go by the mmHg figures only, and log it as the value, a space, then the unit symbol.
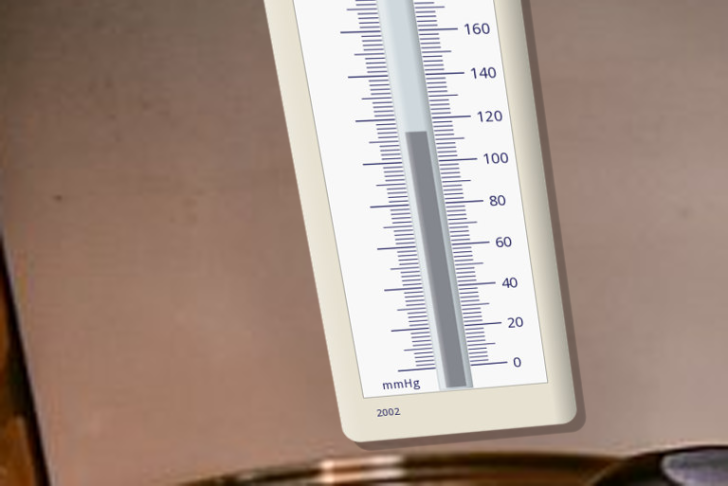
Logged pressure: 114 mmHg
